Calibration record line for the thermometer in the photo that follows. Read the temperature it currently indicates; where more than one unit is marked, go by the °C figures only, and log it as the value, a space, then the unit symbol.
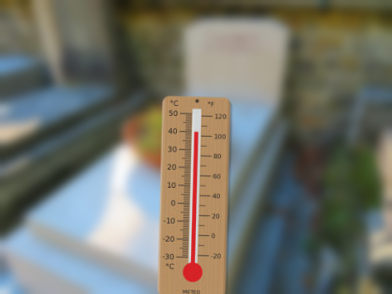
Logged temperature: 40 °C
